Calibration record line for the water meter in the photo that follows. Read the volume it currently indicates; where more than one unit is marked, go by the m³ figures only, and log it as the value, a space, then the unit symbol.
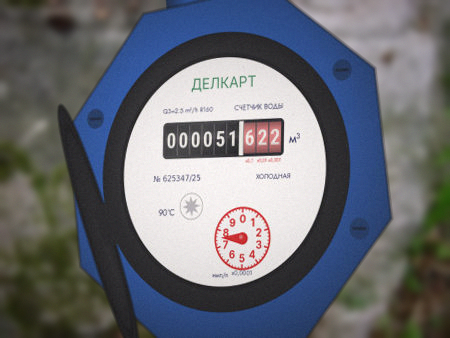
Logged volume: 51.6227 m³
